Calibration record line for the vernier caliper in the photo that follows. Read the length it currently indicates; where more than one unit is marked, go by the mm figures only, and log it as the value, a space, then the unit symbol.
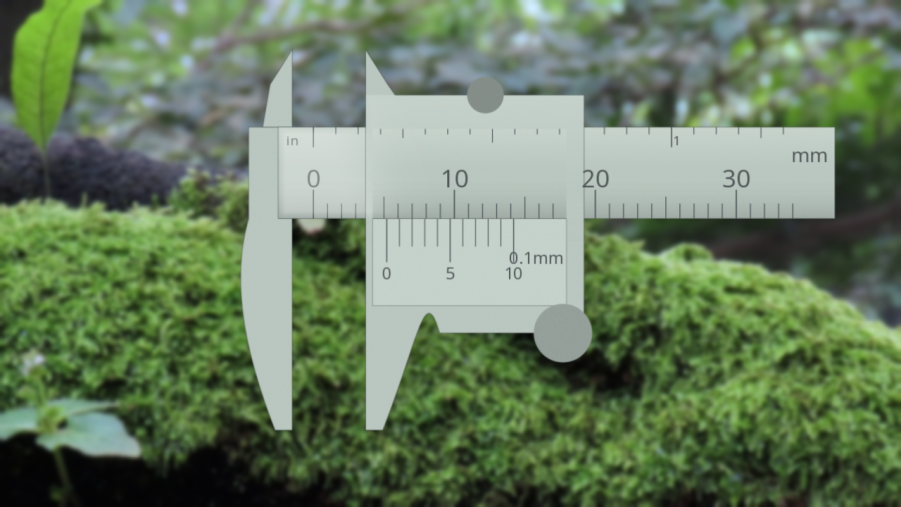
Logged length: 5.2 mm
